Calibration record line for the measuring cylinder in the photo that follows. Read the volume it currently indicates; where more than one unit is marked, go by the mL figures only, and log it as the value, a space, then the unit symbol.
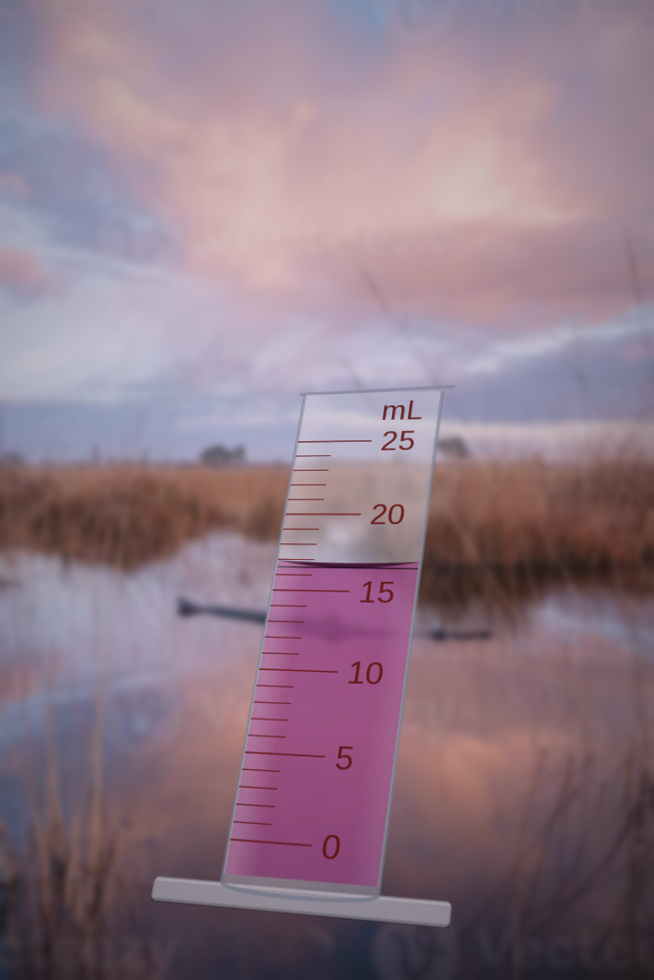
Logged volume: 16.5 mL
